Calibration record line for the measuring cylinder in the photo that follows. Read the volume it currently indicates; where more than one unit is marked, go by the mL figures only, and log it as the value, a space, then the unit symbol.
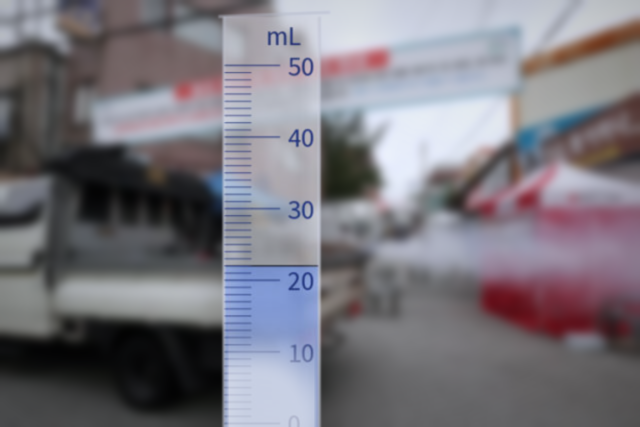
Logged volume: 22 mL
